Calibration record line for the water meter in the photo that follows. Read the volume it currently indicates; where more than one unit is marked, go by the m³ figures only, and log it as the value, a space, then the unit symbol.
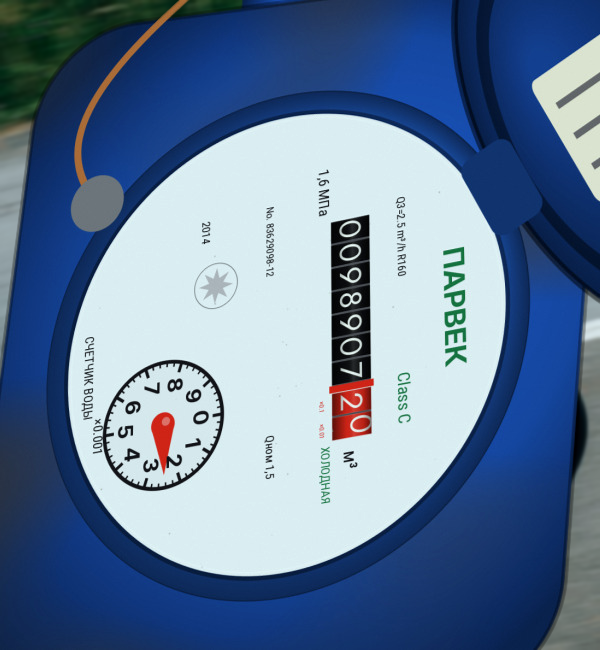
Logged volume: 98907.202 m³
